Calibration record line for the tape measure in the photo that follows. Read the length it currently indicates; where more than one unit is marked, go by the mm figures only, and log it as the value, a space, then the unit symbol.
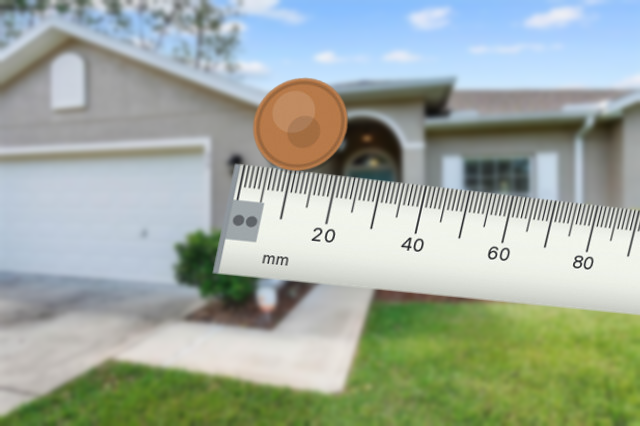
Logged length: 20 mm
